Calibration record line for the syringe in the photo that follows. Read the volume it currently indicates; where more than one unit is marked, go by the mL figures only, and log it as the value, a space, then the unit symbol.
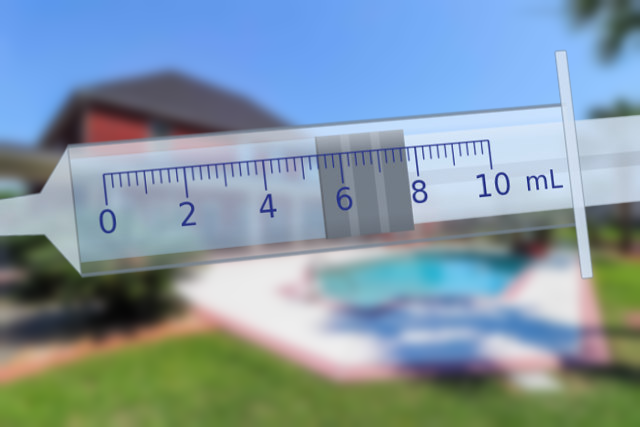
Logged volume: 5.4 mL
